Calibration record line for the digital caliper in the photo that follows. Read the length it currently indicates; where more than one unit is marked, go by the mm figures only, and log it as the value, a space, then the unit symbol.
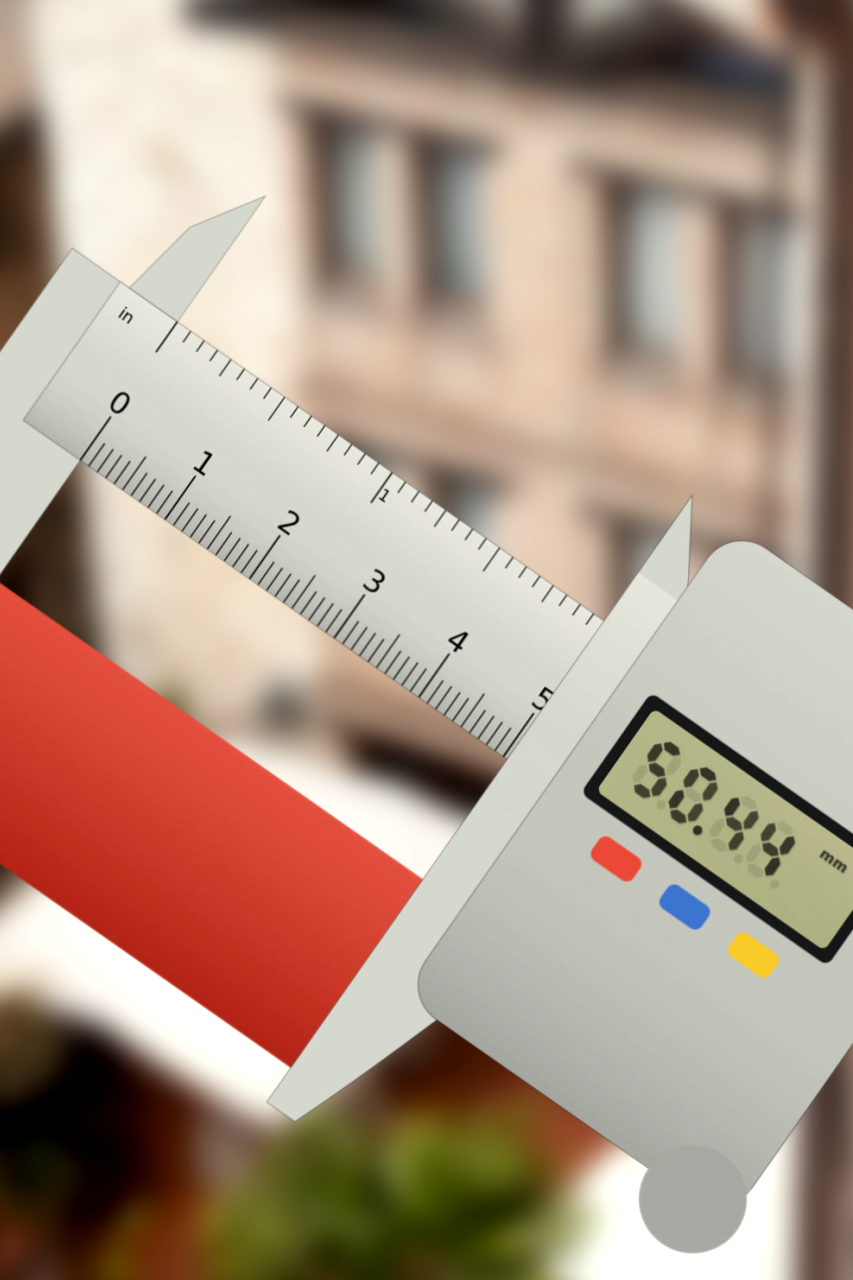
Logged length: 50.44 mm
